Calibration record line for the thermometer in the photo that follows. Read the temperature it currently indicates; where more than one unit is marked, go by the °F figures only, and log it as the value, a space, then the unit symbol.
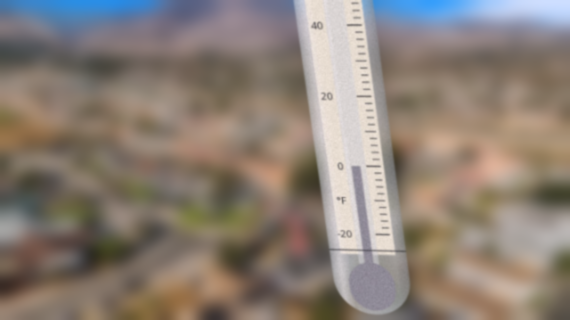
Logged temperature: 0 °F
